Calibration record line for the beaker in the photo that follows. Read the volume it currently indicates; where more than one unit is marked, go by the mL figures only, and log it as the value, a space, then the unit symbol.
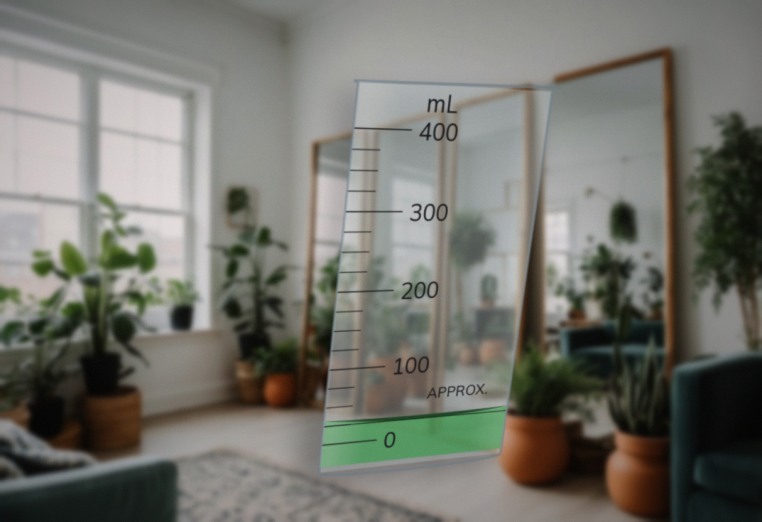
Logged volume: 25 mL
